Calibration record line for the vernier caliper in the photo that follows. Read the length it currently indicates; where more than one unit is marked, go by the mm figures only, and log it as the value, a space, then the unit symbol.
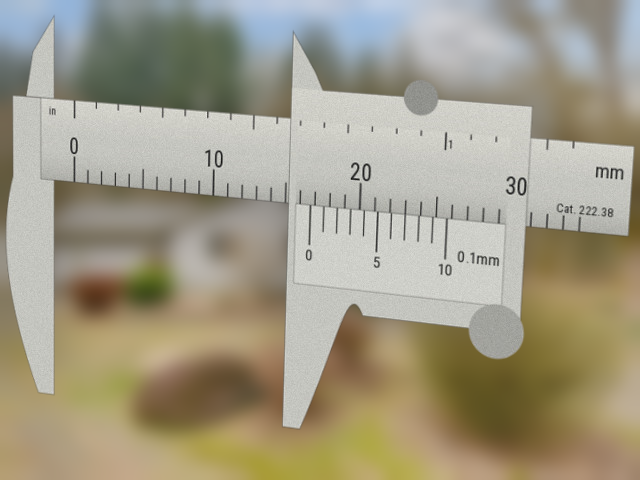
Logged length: 16.7 mm
